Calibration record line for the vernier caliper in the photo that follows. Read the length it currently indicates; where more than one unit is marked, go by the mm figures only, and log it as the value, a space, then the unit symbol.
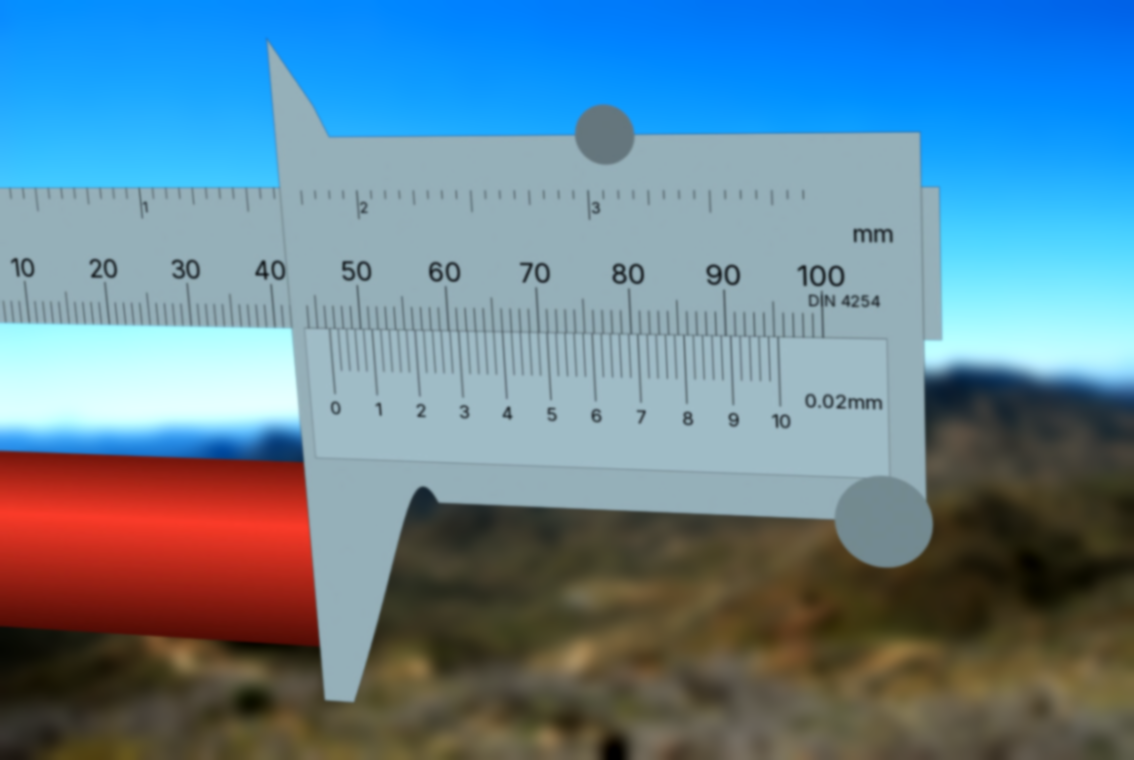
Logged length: 46.4 mm
